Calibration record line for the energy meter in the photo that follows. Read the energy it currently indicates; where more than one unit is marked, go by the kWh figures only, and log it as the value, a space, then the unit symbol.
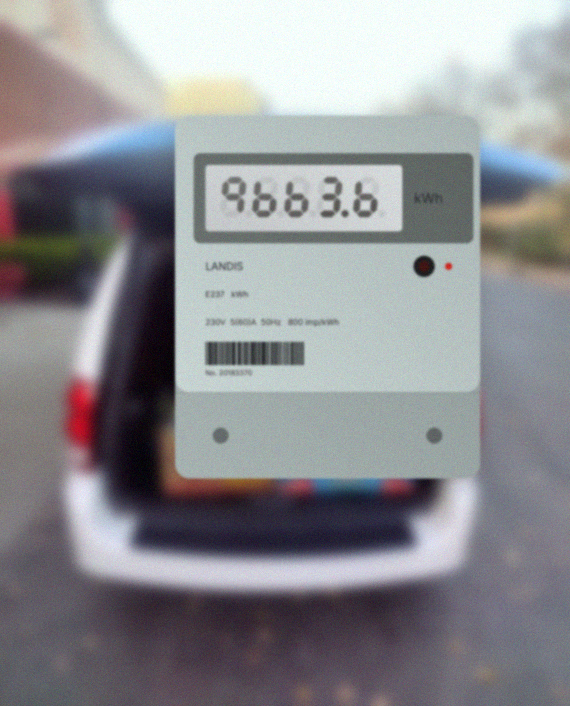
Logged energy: 9663.6 kWh
